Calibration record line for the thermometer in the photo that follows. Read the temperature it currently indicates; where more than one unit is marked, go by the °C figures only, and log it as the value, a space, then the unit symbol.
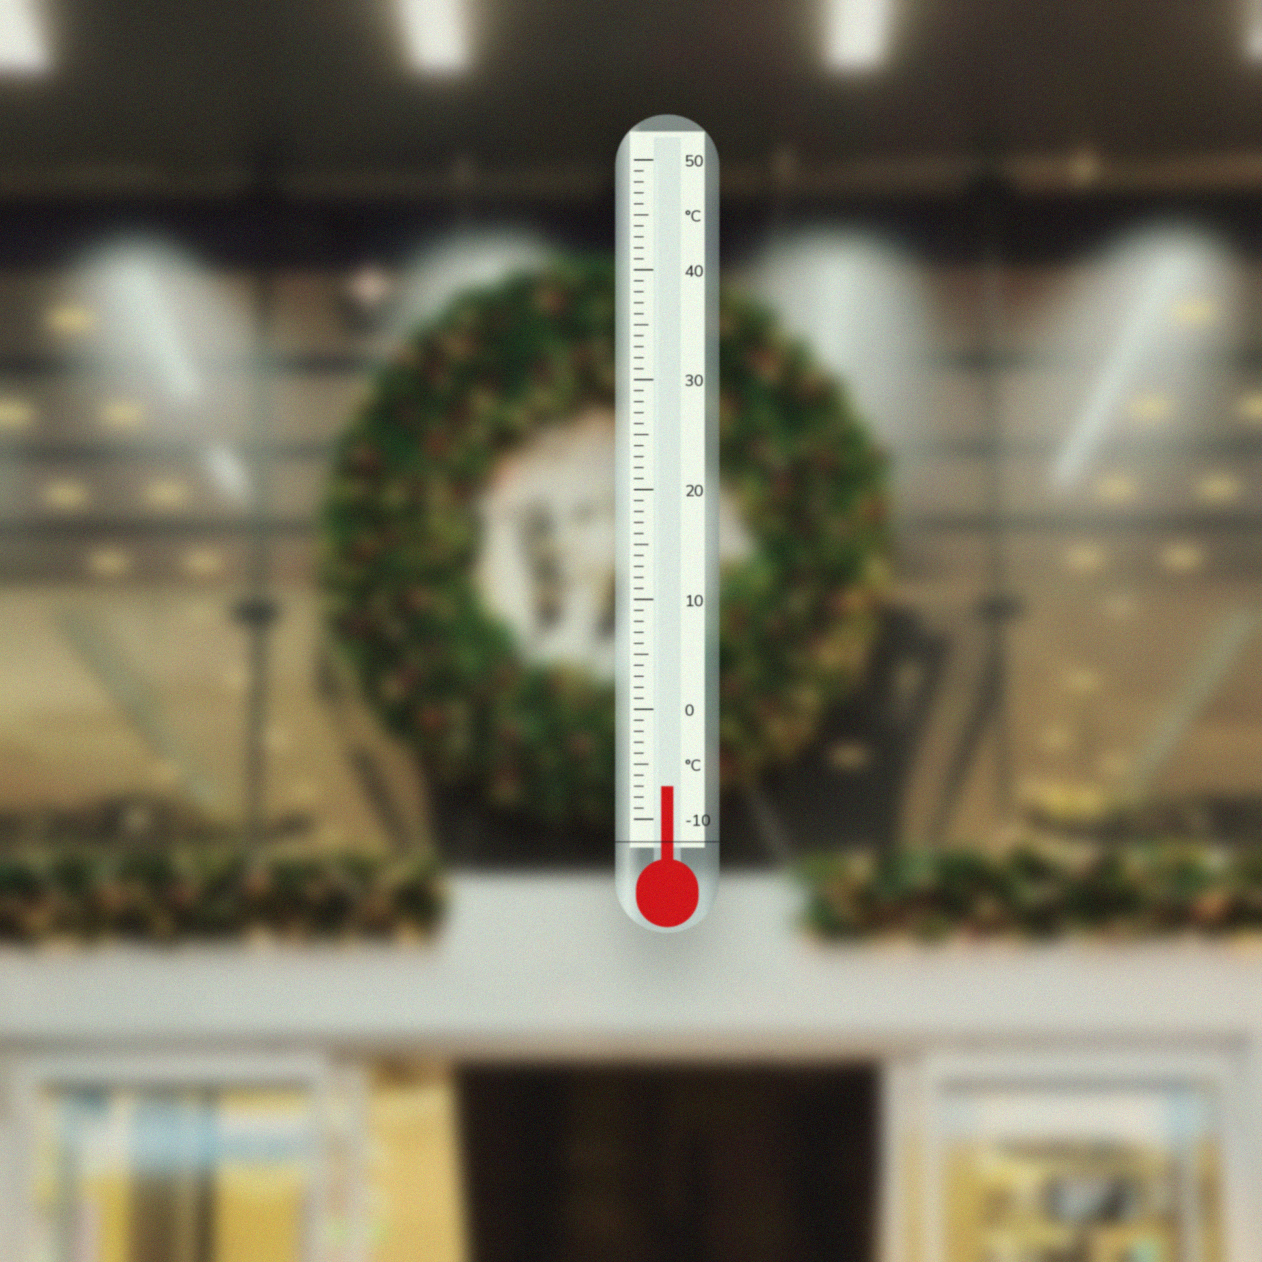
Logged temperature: -7 °C
